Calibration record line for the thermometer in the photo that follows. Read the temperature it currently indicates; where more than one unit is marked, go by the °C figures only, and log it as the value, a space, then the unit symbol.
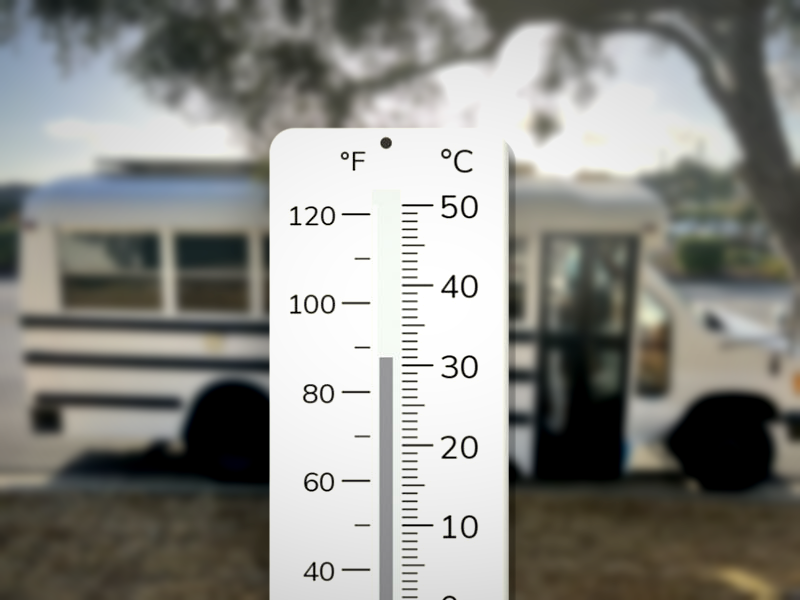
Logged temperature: 31 °C
